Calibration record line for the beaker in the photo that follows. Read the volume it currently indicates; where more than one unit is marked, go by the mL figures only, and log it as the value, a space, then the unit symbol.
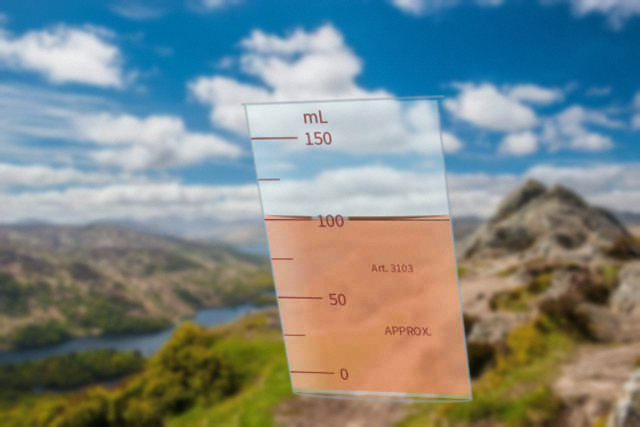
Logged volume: 100 mL
